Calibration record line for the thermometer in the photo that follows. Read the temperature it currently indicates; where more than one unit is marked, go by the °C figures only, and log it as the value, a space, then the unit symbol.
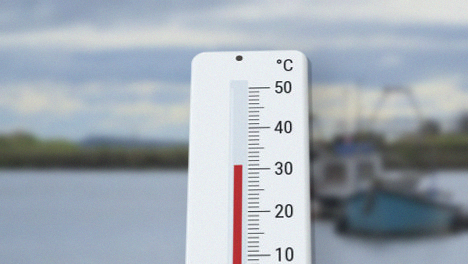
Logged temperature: 31 °C
